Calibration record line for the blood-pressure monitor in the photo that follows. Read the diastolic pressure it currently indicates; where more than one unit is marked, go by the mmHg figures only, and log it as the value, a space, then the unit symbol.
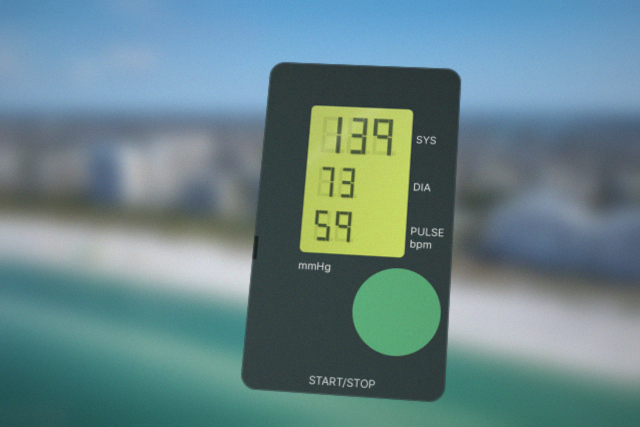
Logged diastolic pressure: 73 mmHg
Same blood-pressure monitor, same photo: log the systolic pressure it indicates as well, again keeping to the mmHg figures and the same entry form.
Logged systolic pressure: 139 mmHg
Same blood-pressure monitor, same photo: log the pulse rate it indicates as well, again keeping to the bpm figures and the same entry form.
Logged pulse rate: 59 bpm
